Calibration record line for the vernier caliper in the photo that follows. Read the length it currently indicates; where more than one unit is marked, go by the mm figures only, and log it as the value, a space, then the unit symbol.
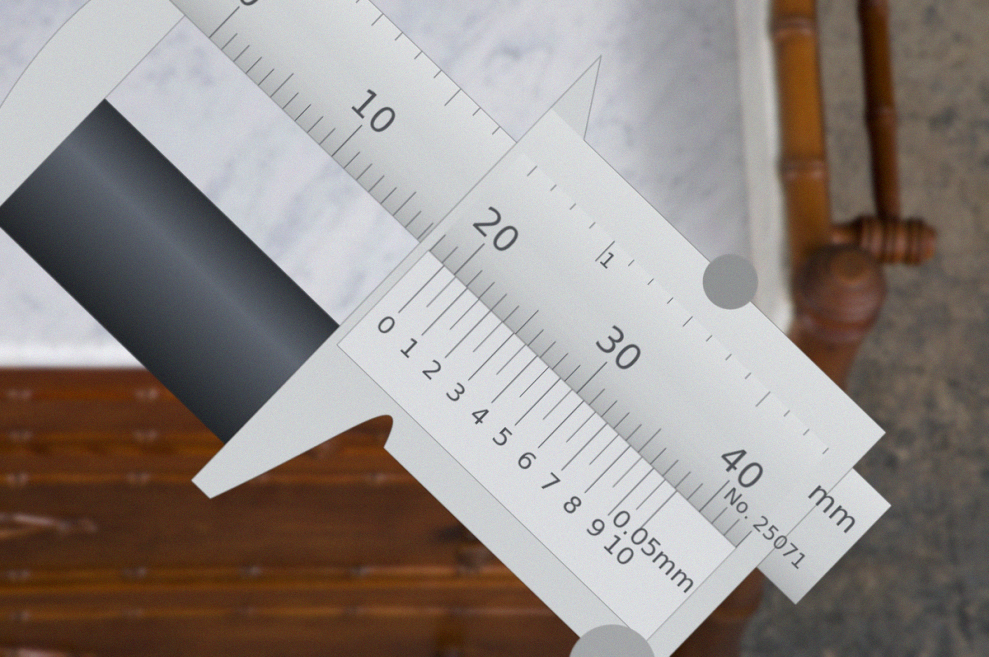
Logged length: 19.2 mm
